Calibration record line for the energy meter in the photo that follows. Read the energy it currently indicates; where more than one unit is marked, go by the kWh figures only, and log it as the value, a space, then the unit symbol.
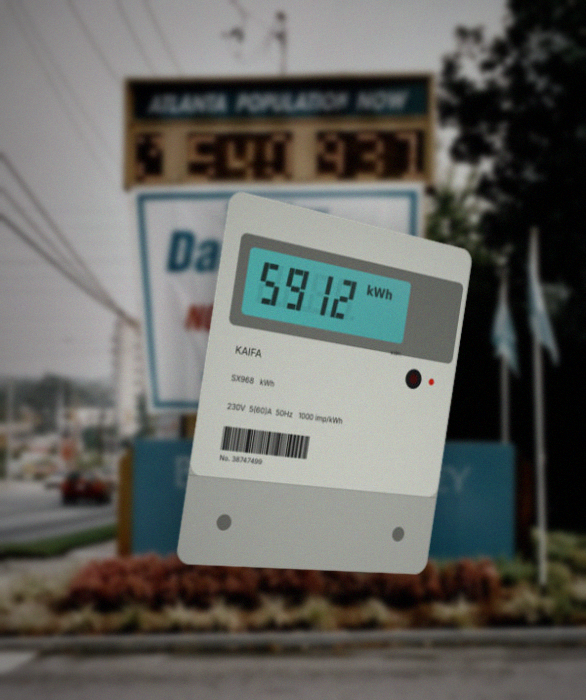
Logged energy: 5912 kWh
